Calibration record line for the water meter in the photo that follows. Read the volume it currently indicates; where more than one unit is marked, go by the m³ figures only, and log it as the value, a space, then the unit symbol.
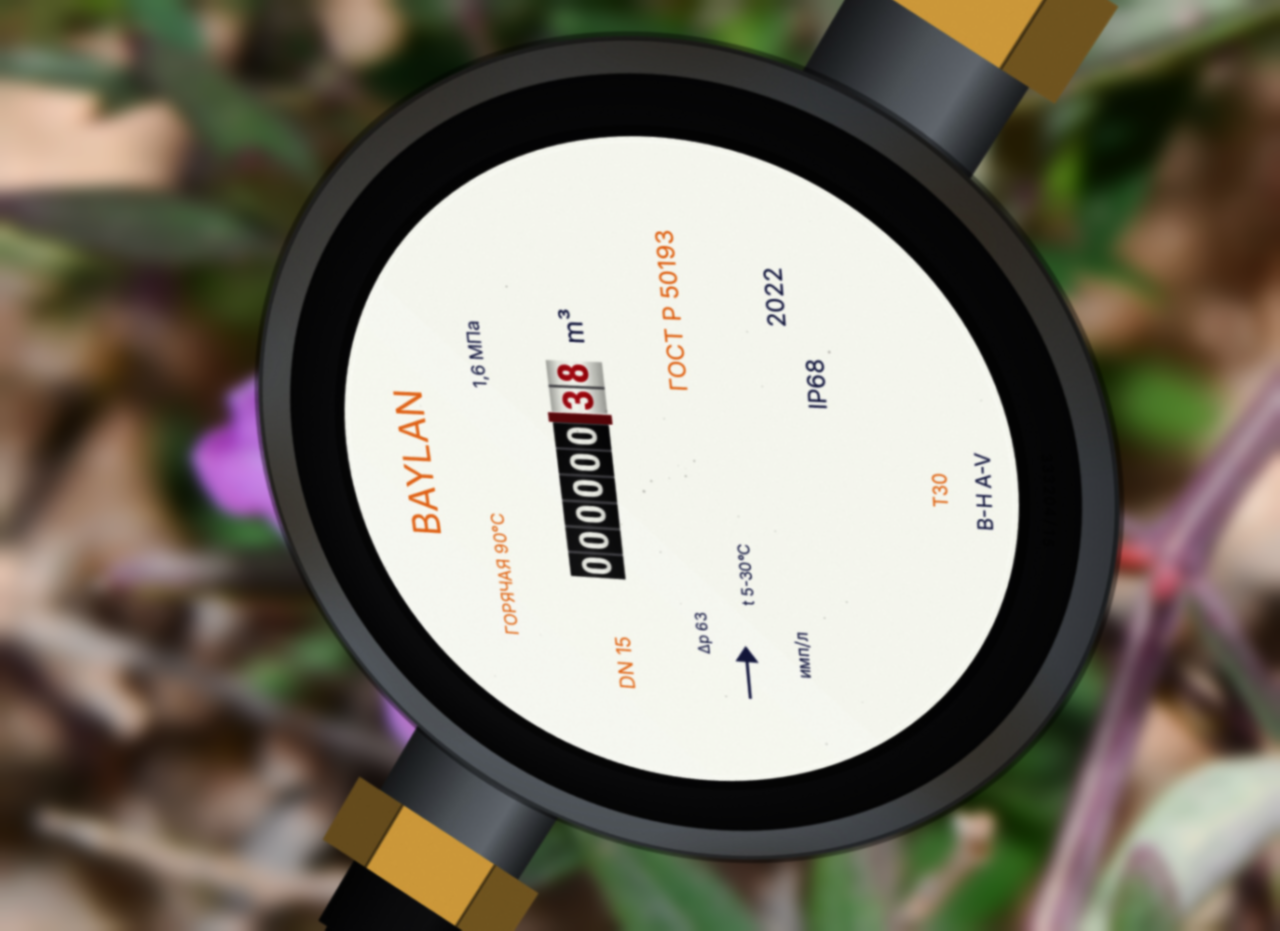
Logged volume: 0.38 m³
